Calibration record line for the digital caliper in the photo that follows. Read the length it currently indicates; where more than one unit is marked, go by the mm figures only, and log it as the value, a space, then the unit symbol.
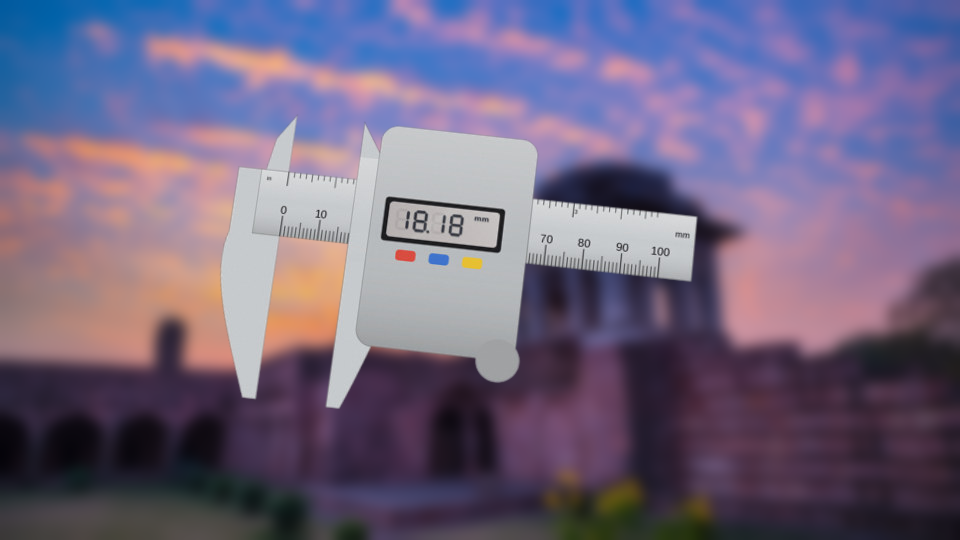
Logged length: 18.18 mm
